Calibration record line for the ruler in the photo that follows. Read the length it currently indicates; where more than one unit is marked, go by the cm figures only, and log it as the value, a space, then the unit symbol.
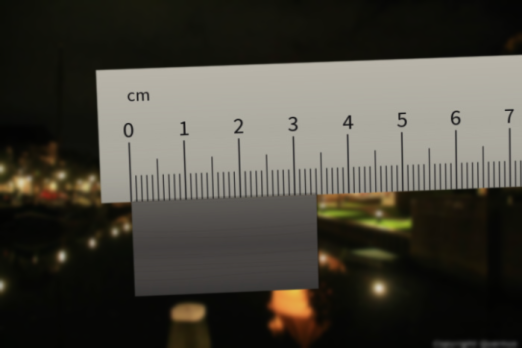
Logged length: 3.4 cm
